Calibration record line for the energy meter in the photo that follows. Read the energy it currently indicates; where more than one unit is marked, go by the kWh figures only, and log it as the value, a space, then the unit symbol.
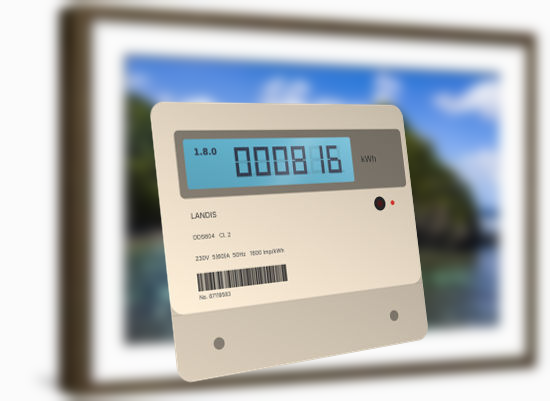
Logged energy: 816 kWh
